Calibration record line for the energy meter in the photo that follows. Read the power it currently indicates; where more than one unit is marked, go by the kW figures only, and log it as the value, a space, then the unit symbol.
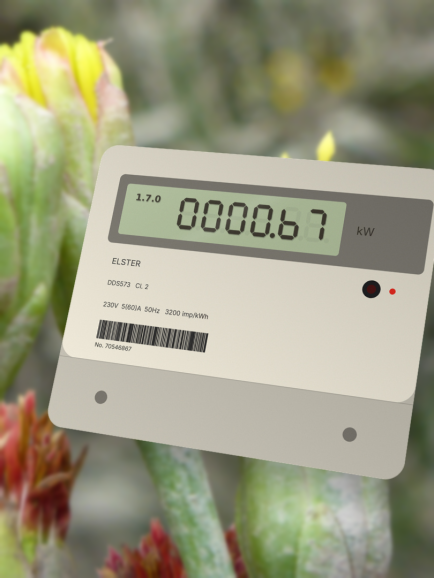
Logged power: 0.67 kW
